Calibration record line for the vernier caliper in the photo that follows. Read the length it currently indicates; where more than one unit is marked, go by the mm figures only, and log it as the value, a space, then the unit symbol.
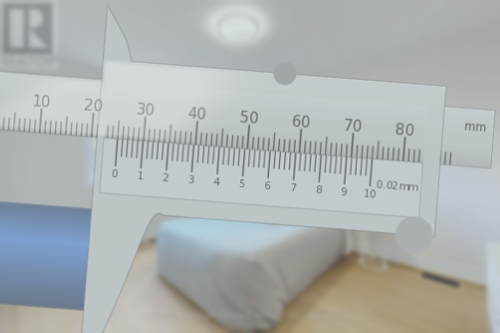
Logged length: 25.0 mm
